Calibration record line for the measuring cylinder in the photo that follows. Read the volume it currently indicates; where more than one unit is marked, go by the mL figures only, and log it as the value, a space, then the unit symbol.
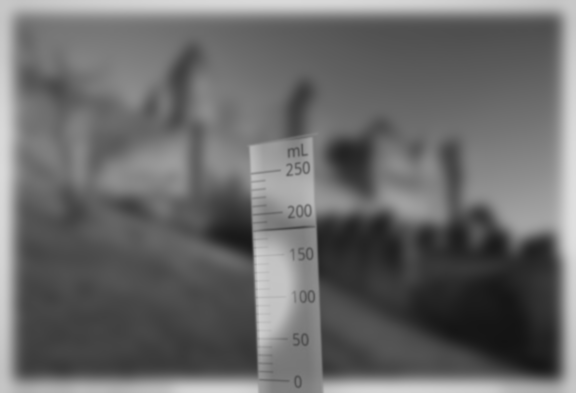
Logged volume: 180 mL
